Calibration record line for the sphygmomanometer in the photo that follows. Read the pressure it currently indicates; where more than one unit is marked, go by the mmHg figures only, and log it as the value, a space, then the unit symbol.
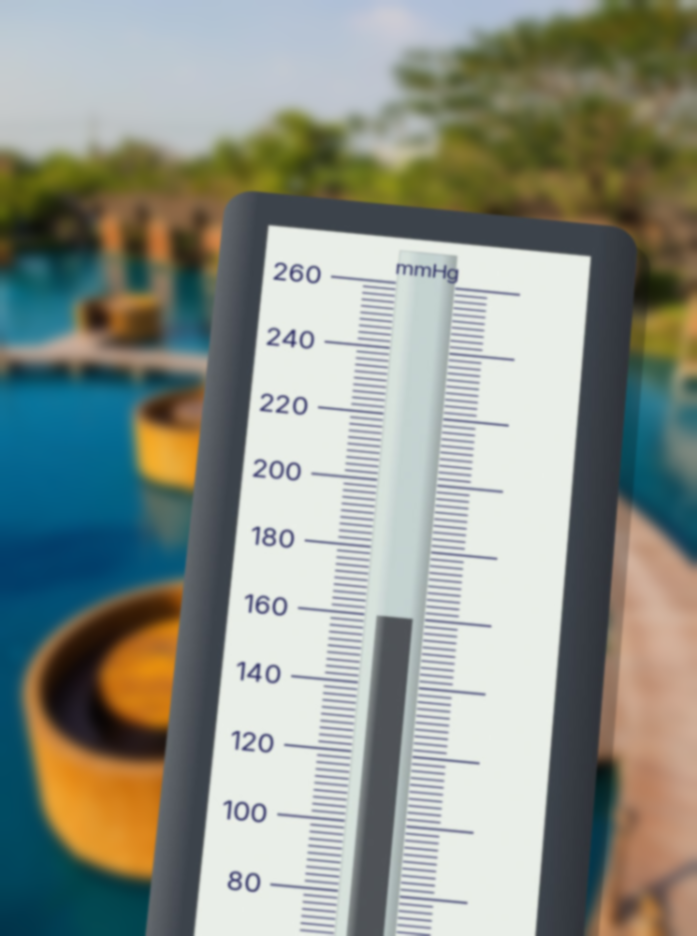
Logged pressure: 160 mmHg
